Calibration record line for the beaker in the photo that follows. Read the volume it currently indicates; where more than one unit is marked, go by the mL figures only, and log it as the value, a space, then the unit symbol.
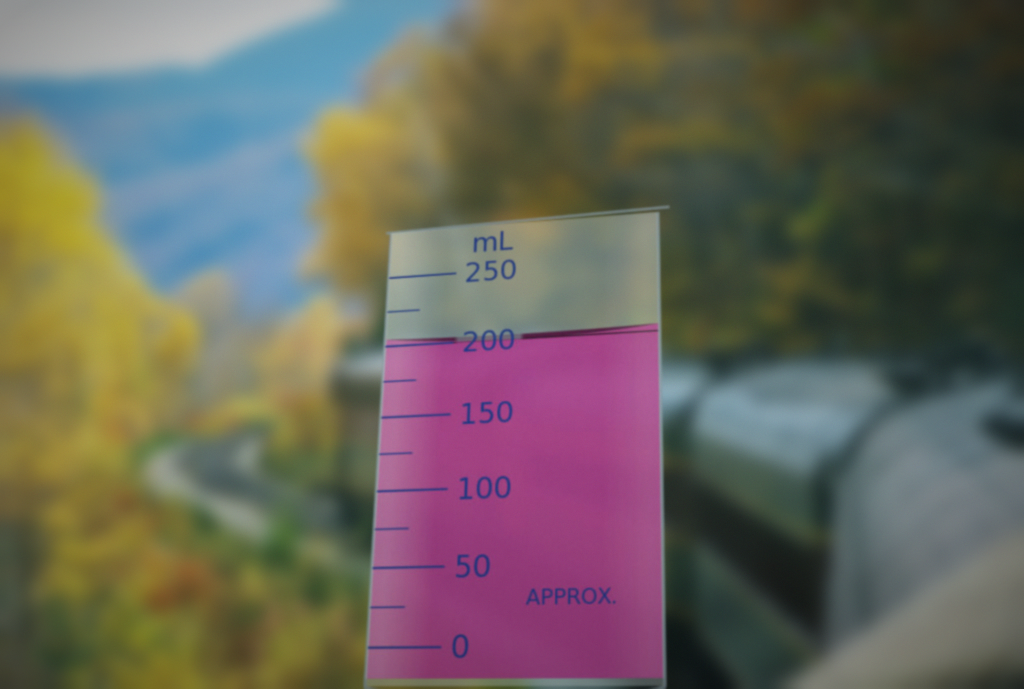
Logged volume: 200 mL
